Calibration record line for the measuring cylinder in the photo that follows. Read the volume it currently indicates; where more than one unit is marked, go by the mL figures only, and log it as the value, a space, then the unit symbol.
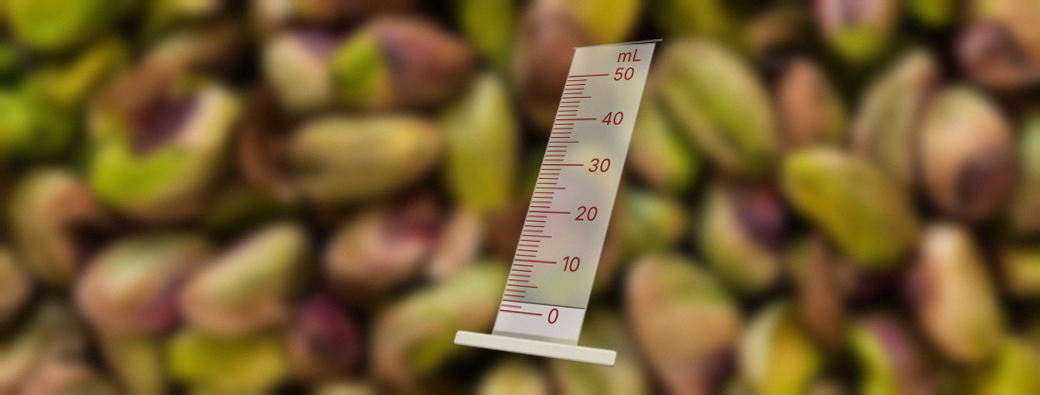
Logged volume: 2 mL
